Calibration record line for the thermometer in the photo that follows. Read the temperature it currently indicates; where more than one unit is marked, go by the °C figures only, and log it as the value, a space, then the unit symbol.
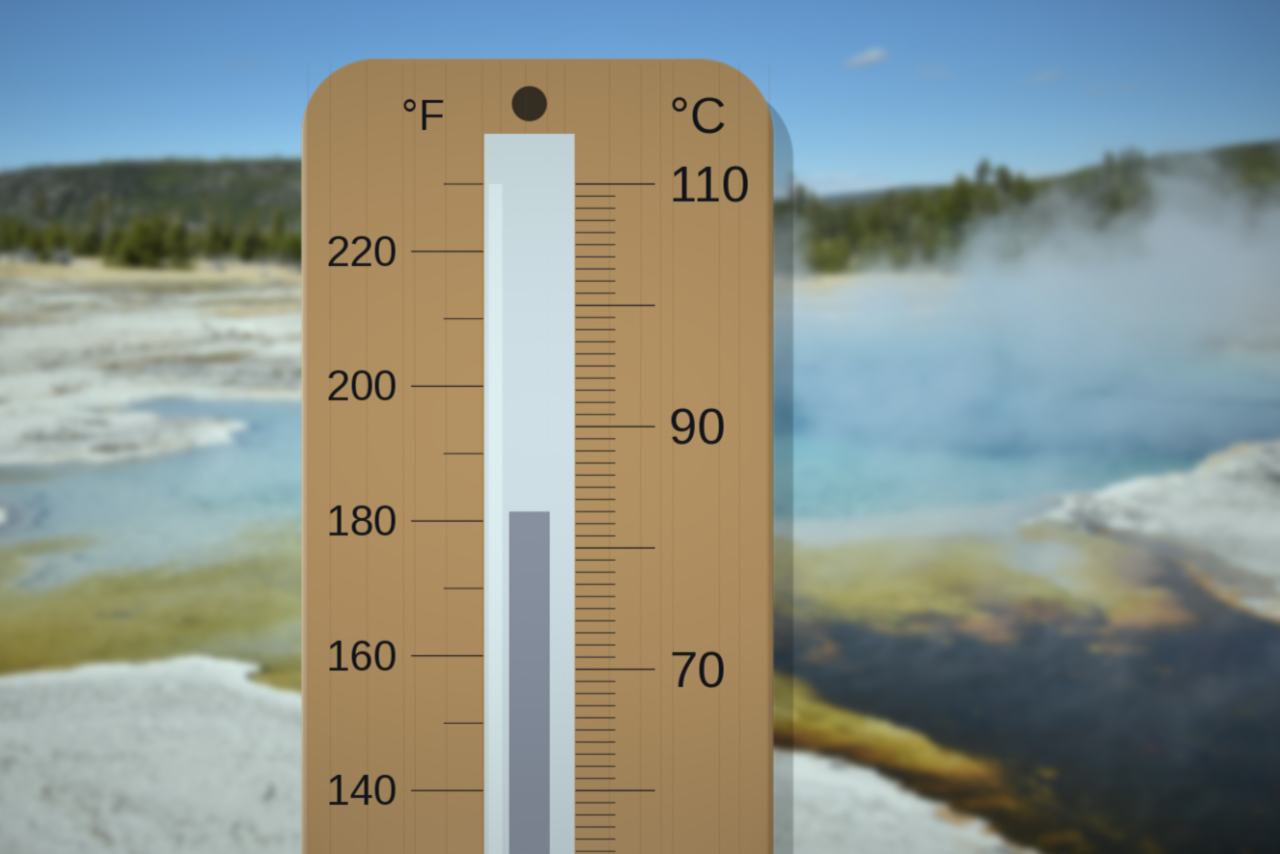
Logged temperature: 83 °C
